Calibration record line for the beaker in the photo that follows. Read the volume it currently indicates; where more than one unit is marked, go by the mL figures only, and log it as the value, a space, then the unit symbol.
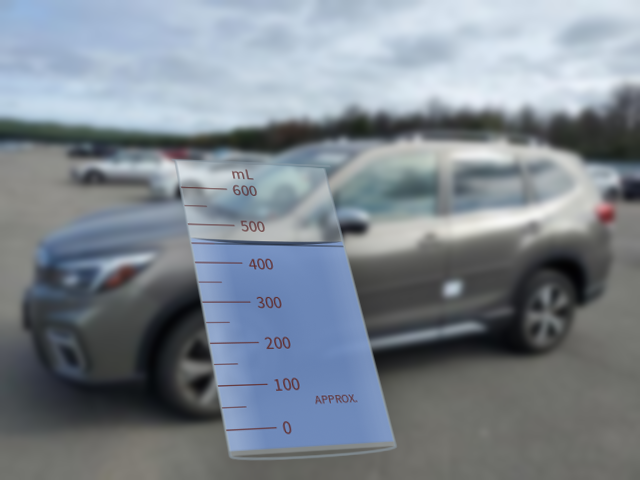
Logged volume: 450 mL
